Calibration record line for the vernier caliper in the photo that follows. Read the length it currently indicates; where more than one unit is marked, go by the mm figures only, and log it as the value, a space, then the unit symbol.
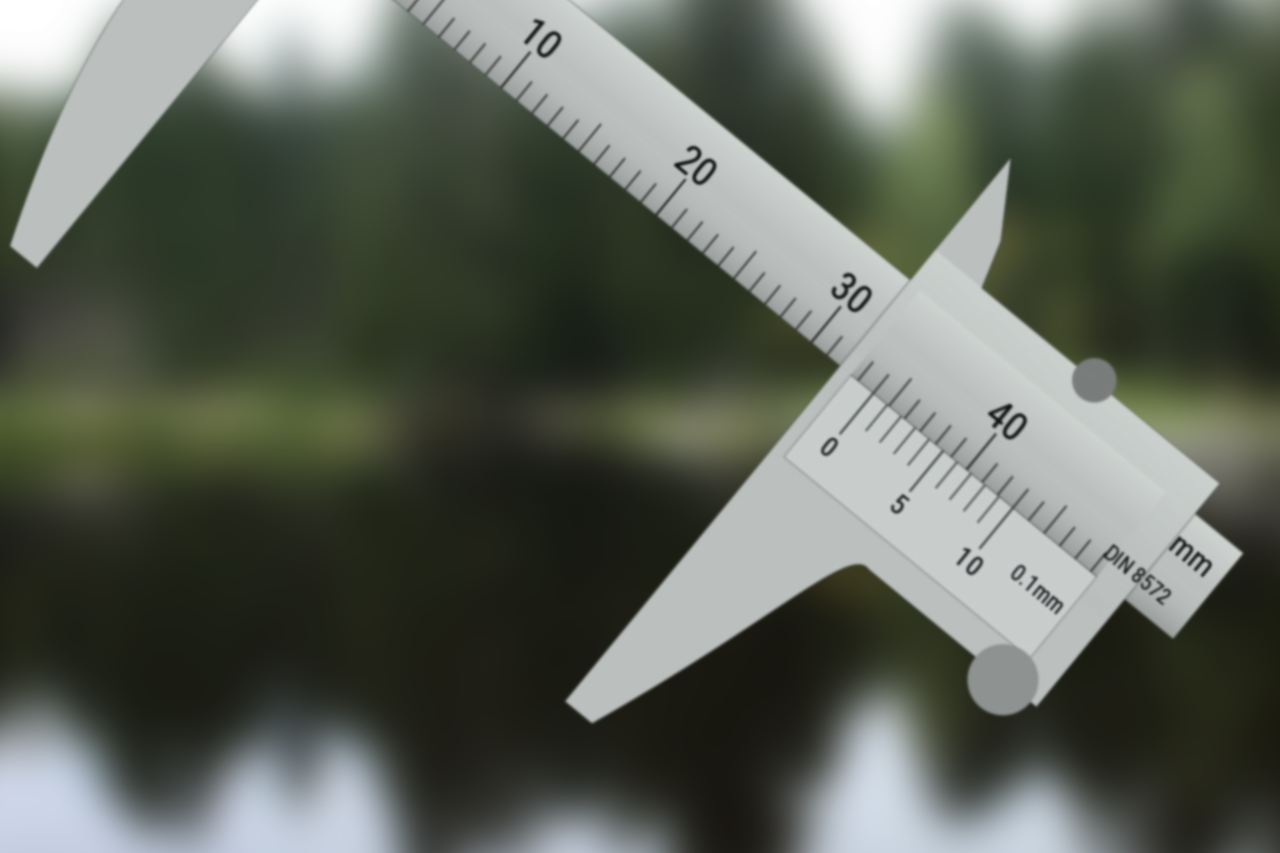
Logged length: 34.0 mm
